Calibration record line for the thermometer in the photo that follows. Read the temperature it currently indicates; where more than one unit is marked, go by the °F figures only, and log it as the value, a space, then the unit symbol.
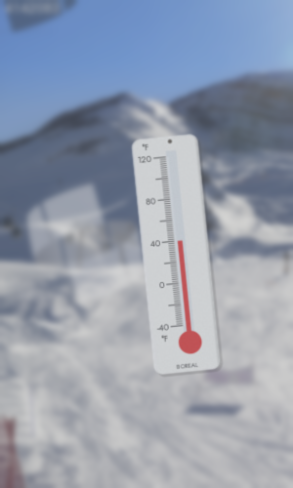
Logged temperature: 40 °F
